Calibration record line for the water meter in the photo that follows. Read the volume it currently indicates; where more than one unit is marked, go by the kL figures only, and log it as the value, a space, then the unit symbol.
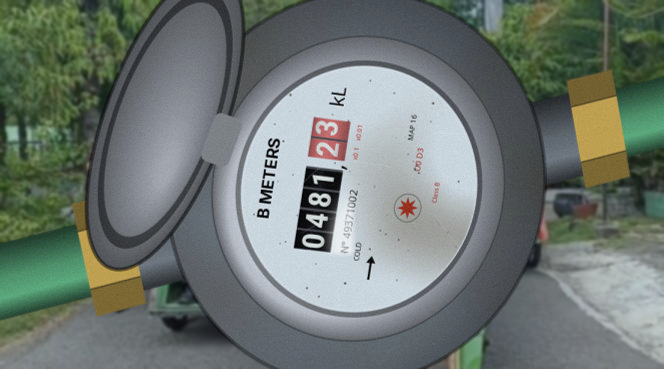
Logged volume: 481.23 kL
